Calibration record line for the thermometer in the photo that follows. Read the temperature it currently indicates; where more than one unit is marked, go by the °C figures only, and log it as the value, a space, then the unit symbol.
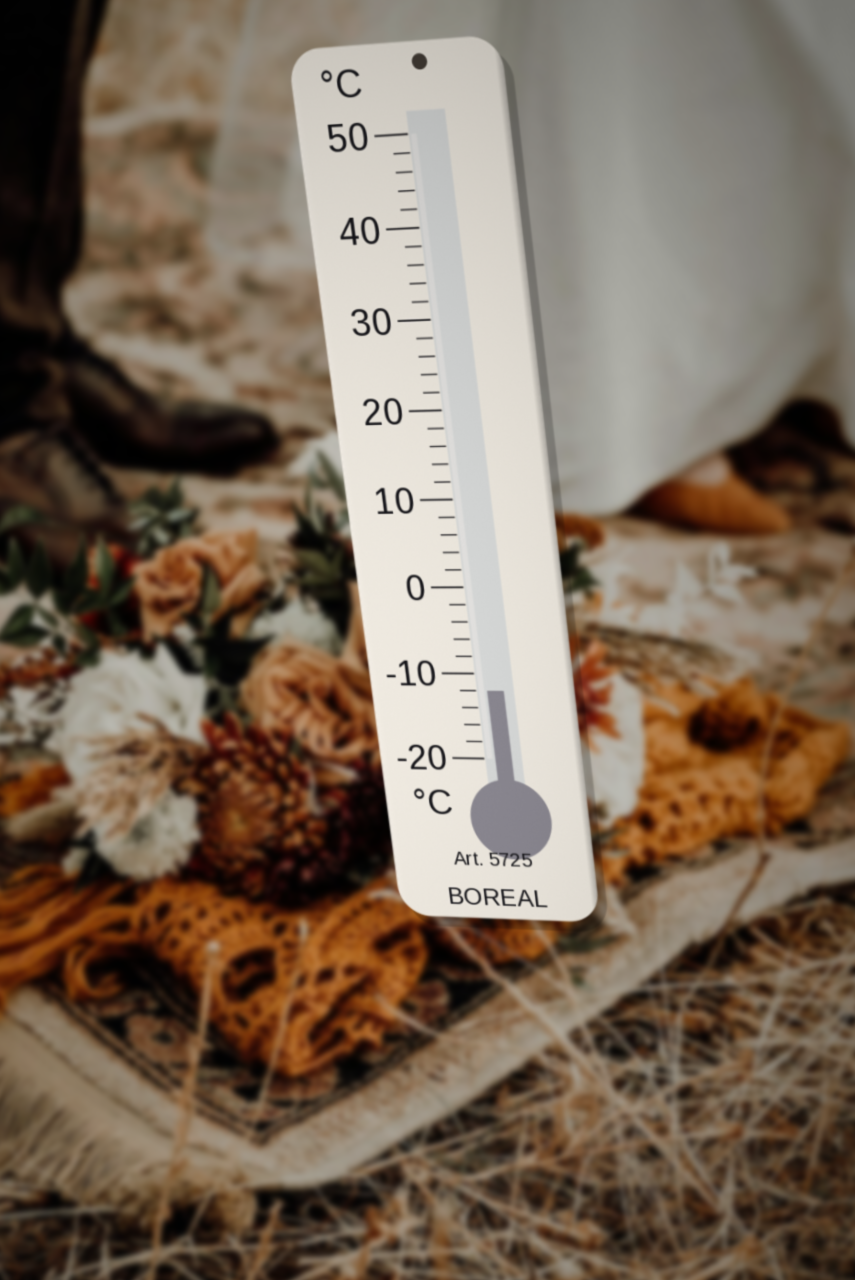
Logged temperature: -12 °C
